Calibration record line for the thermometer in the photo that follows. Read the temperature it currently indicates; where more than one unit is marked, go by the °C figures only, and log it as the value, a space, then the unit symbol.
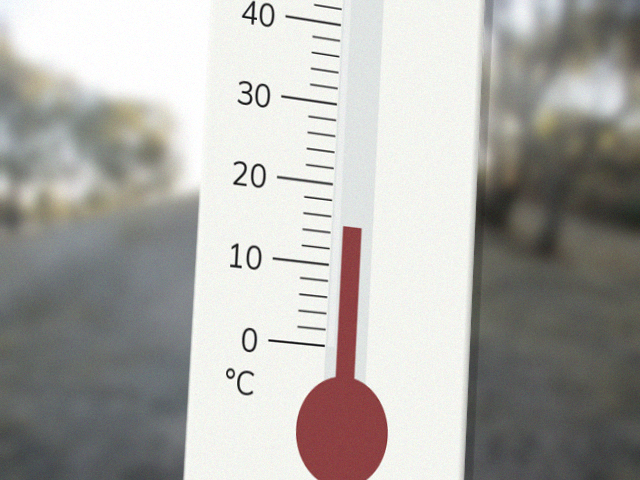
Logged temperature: 15 °C
